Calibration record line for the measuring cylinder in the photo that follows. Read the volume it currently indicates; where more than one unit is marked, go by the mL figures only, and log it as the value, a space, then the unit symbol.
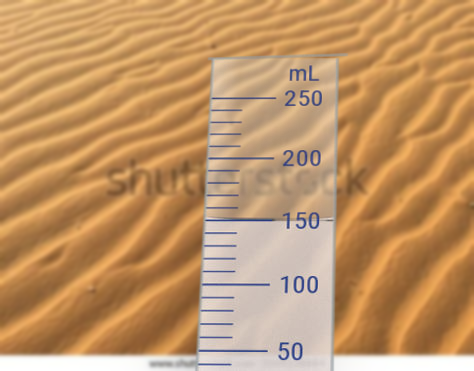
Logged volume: 150 mL
